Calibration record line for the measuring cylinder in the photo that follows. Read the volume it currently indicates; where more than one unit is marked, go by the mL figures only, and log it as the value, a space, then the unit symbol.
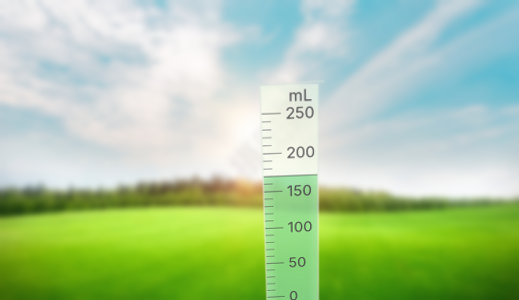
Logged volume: 170 mL
